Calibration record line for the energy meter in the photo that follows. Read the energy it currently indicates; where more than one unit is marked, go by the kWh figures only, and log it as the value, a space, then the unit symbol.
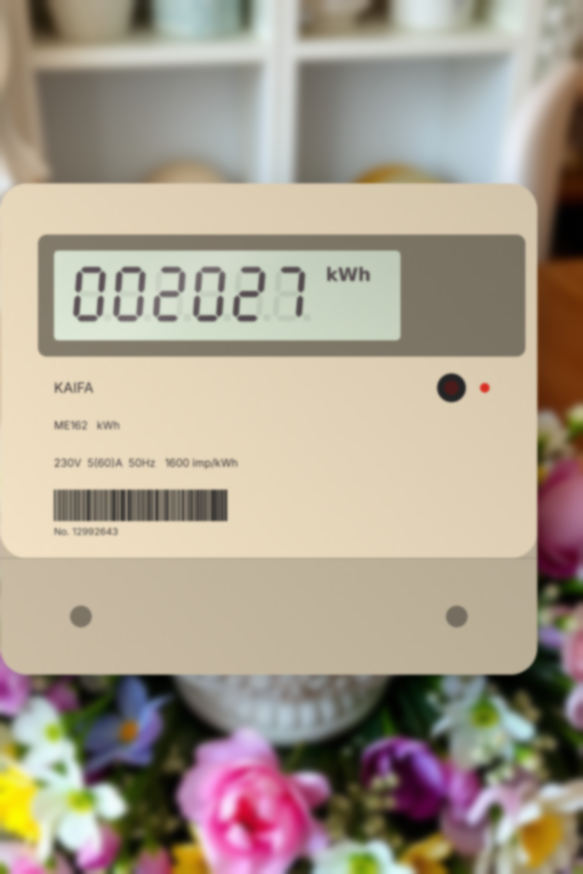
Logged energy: 2027 kWh
